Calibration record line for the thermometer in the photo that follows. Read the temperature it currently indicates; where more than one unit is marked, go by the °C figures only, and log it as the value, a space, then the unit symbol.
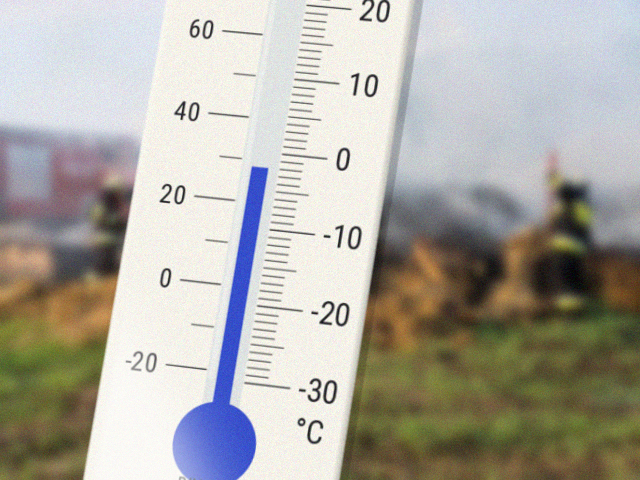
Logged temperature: -2 °C
